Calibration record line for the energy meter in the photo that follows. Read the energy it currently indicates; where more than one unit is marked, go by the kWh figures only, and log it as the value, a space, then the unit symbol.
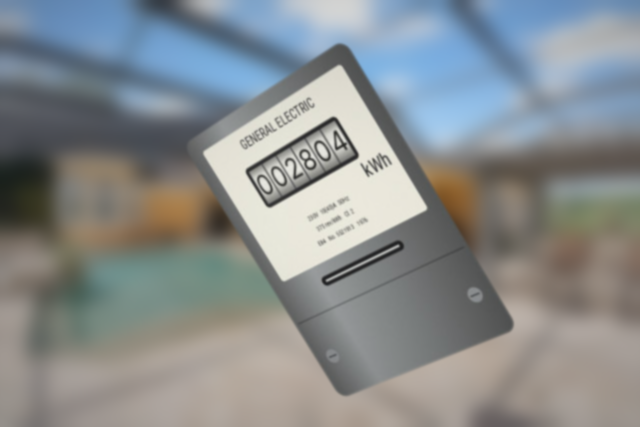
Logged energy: 2804 kWh
